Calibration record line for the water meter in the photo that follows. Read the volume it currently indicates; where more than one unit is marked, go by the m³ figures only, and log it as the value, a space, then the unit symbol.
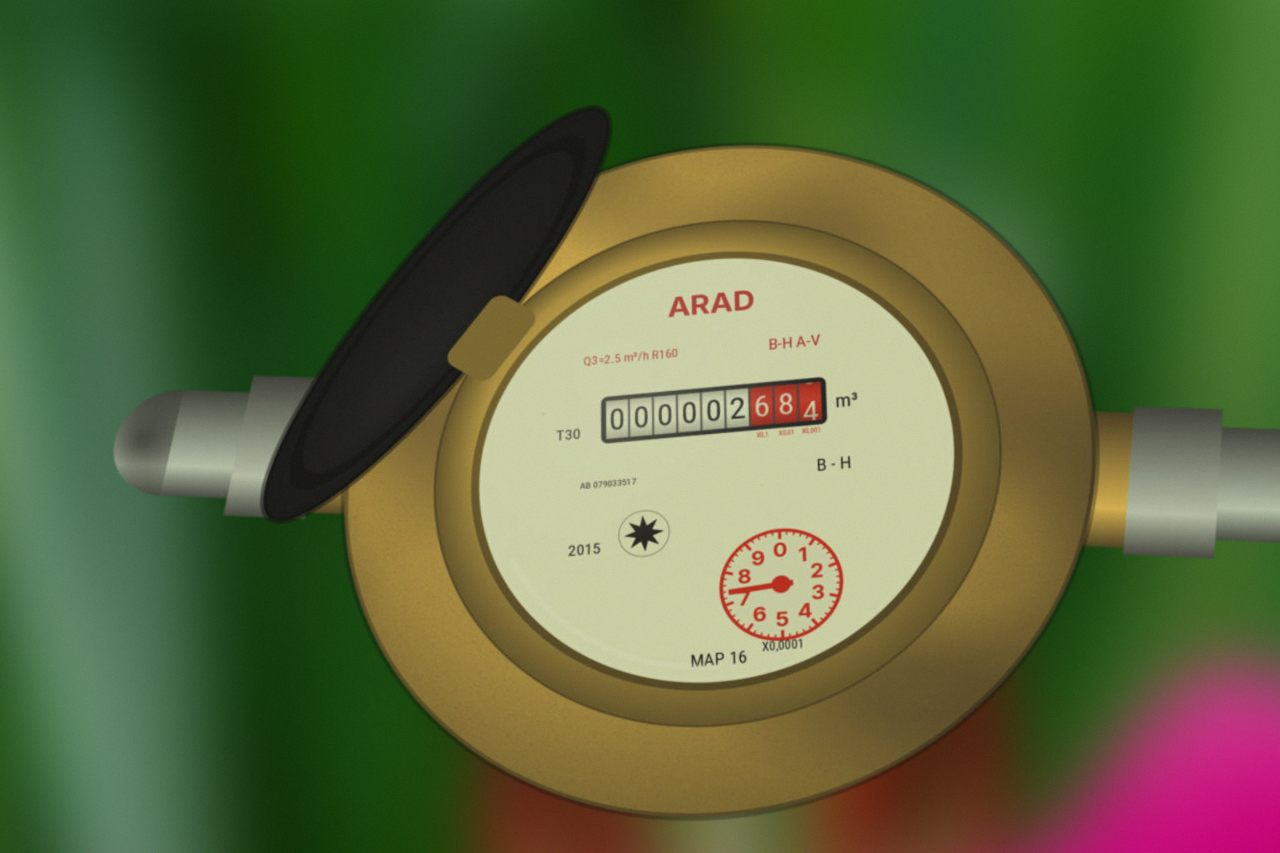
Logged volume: 2.6837 m³
